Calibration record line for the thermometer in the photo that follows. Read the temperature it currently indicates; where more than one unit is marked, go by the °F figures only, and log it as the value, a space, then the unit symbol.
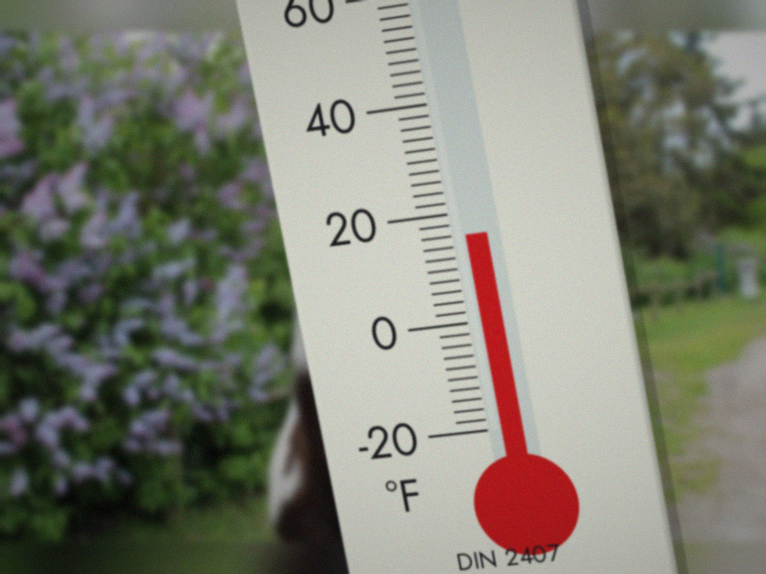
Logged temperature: 16 °F
